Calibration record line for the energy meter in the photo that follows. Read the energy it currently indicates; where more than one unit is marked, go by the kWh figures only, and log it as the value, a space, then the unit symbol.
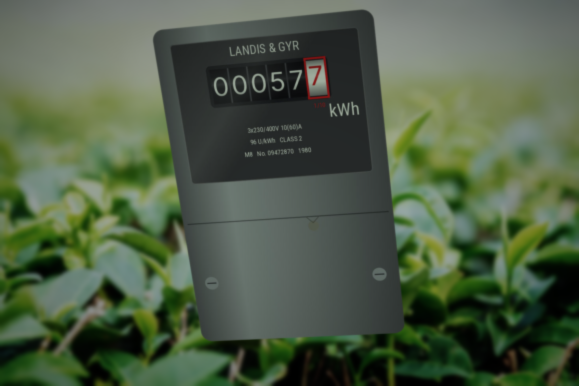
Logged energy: 57.7 kWh
